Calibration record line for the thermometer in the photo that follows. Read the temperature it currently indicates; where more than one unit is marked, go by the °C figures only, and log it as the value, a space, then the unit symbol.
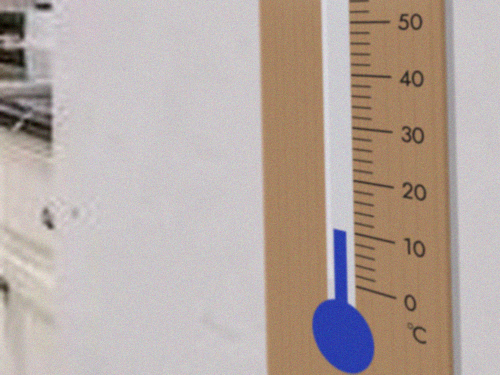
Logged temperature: 10 °C
